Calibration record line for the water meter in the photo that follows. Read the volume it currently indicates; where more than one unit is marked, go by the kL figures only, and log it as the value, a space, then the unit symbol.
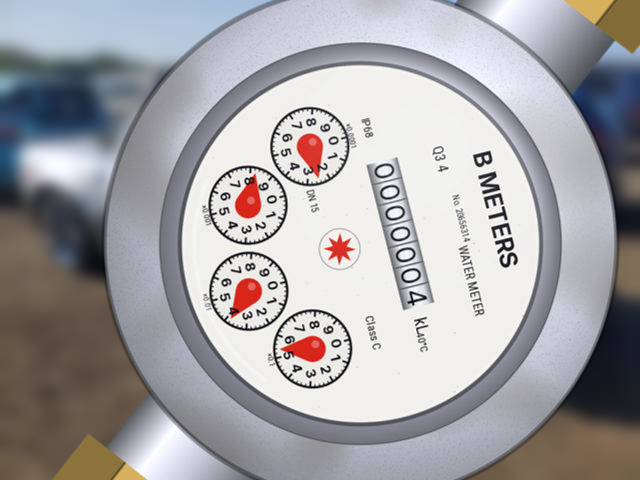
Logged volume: 4.5382 kL
